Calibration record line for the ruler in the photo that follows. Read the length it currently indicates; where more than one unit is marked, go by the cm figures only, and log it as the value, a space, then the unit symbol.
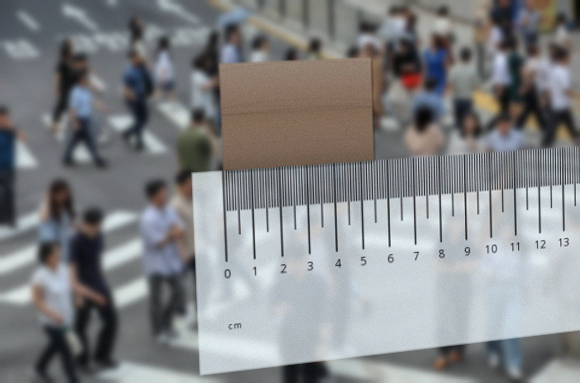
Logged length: 5.5 cm
